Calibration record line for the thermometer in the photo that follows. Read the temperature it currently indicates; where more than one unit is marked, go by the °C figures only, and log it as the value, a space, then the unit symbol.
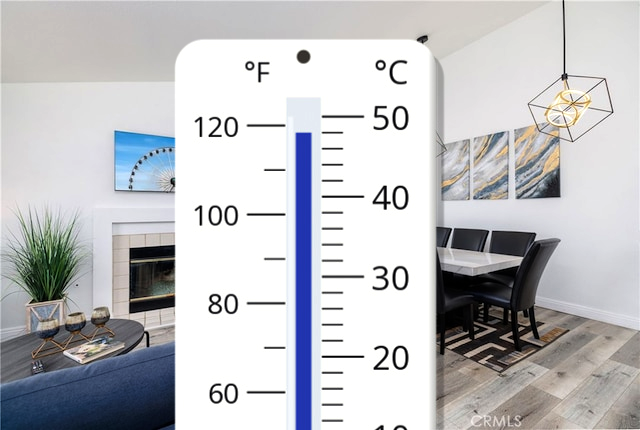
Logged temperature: 48 °C
